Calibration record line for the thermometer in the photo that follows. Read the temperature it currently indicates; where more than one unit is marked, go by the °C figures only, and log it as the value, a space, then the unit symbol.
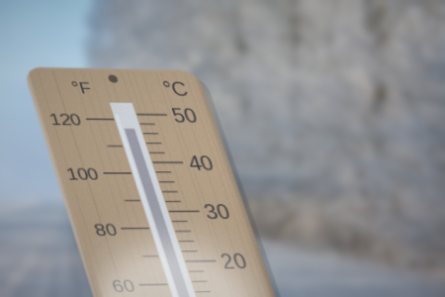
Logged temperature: 47 °C
